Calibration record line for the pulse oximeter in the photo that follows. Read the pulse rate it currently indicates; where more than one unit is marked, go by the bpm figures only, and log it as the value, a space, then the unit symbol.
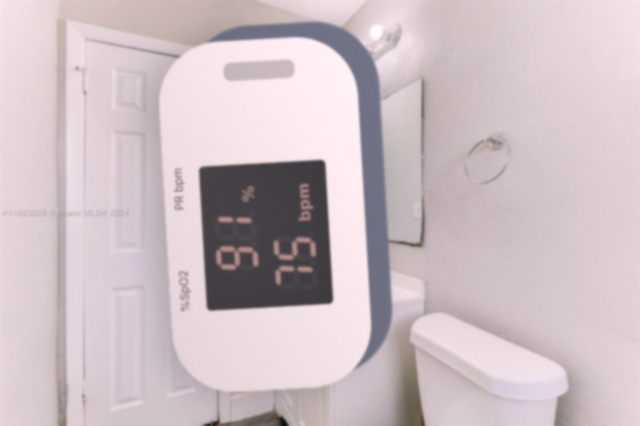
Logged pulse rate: 75 bpm
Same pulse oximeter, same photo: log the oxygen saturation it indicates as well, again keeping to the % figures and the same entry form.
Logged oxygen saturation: 91 %
